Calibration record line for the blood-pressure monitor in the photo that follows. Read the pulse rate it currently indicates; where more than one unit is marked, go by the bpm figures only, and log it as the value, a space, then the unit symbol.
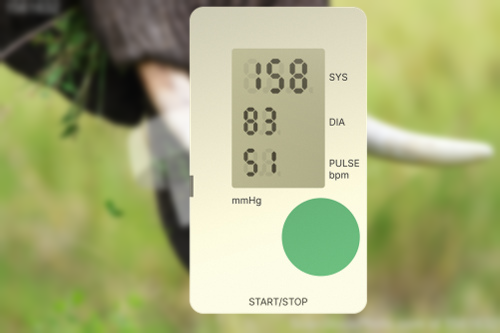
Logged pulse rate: 51 bpm
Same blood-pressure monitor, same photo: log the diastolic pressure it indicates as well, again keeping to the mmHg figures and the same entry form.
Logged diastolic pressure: 83 mmHg
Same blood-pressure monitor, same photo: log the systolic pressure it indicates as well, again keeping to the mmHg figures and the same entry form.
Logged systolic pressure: 158 mmHg
